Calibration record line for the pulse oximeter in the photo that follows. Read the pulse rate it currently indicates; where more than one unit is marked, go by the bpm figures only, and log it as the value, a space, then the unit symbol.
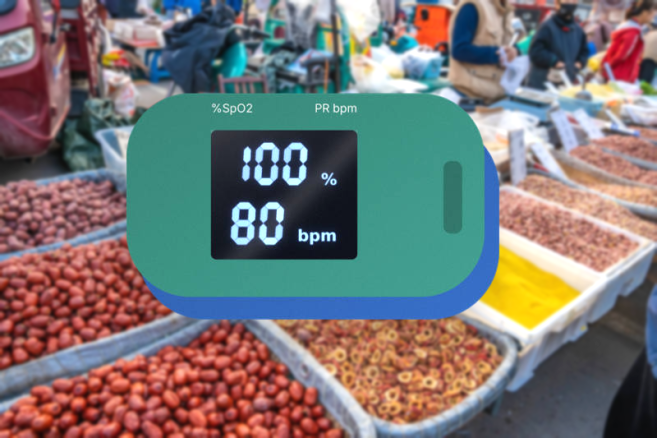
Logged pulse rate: 80 bpm
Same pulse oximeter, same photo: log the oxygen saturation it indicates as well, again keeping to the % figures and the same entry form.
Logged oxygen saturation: 100 %
